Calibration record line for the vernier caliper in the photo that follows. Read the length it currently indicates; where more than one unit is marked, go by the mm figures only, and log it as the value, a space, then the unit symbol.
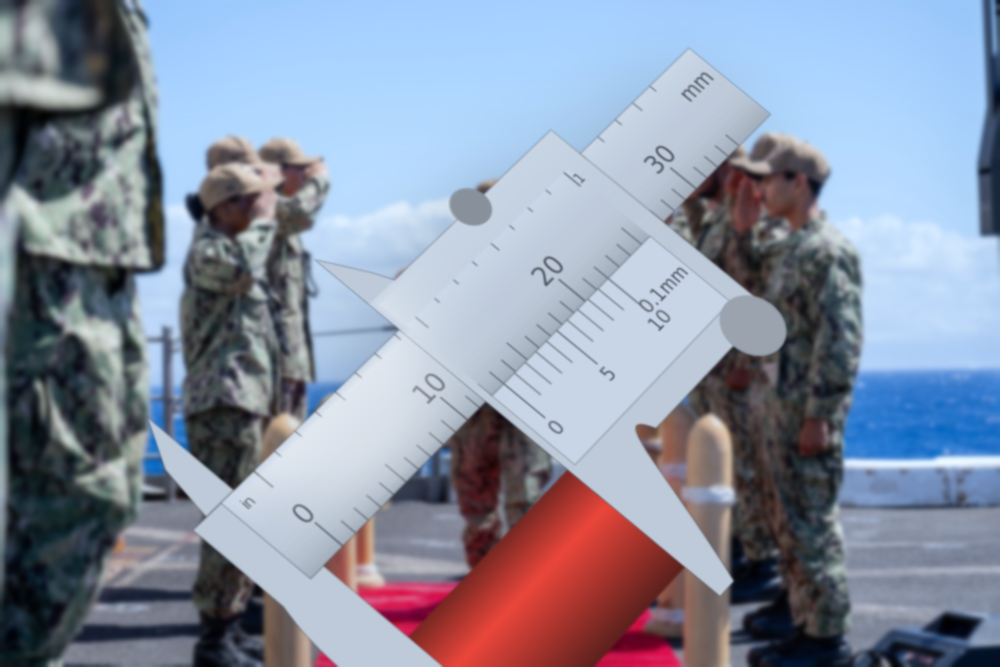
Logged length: 13.0 mm
